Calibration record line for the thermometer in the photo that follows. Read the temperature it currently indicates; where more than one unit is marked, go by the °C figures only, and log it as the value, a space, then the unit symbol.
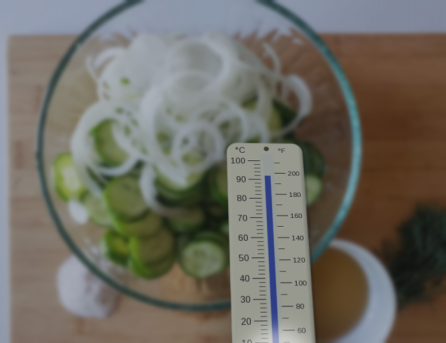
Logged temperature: 92 °C
